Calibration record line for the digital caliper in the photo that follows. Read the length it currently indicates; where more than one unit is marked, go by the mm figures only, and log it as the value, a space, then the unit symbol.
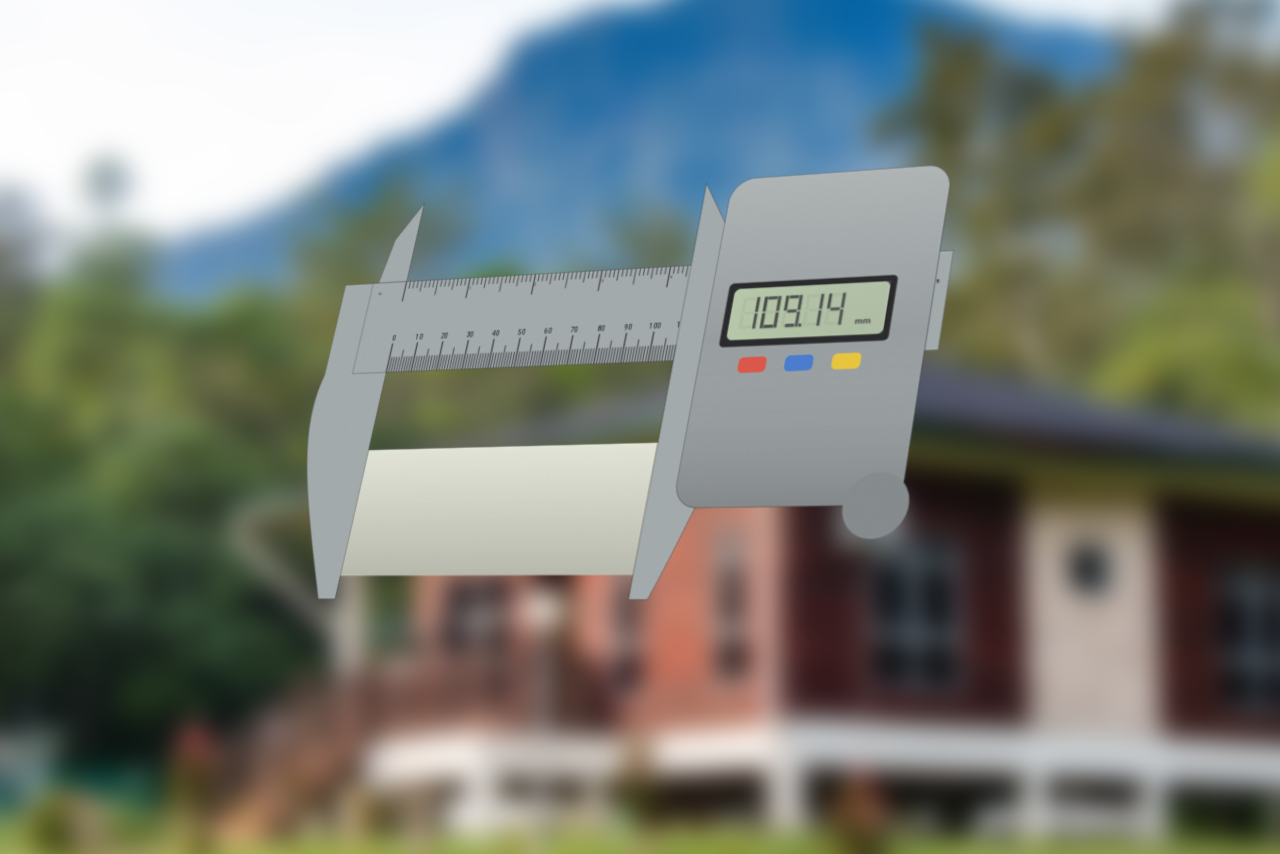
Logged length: 109.14 mm
